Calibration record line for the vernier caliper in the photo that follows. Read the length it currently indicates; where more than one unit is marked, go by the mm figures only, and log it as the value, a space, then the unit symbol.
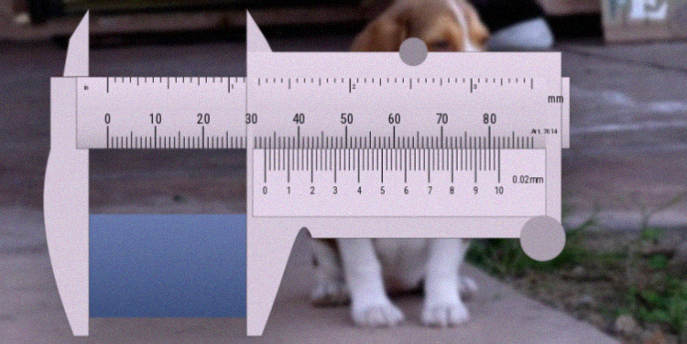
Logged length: 33.0 mm
